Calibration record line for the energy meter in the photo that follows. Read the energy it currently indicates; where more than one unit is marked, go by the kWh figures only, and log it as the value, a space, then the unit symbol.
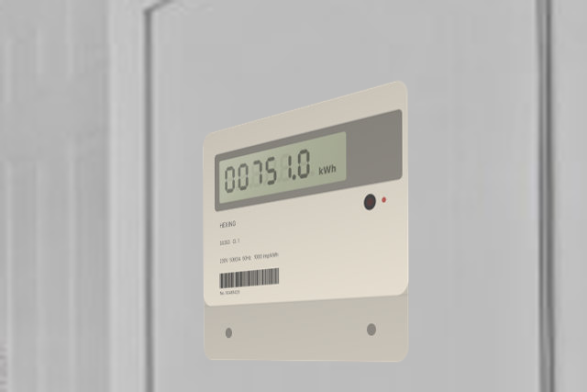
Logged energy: 751.0 kWh
